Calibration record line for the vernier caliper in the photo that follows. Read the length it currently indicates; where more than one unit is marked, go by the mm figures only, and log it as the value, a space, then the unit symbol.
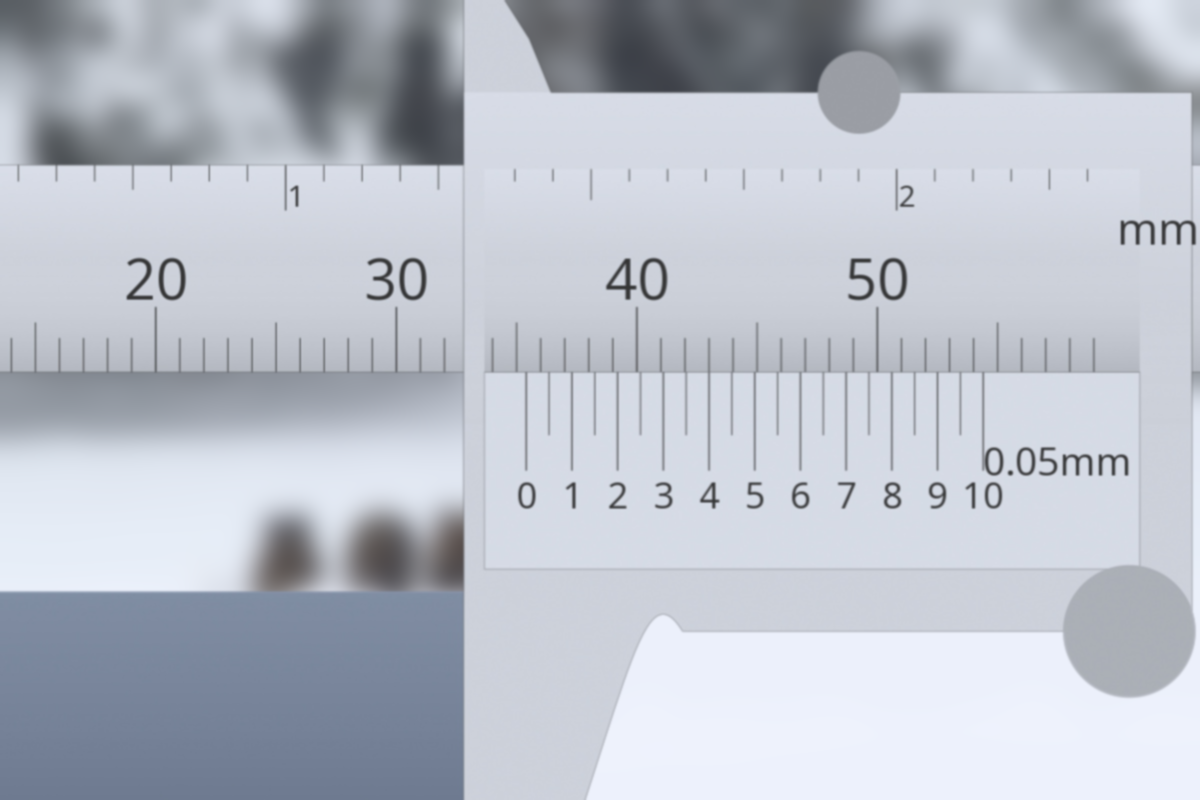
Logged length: 35.4 mm
